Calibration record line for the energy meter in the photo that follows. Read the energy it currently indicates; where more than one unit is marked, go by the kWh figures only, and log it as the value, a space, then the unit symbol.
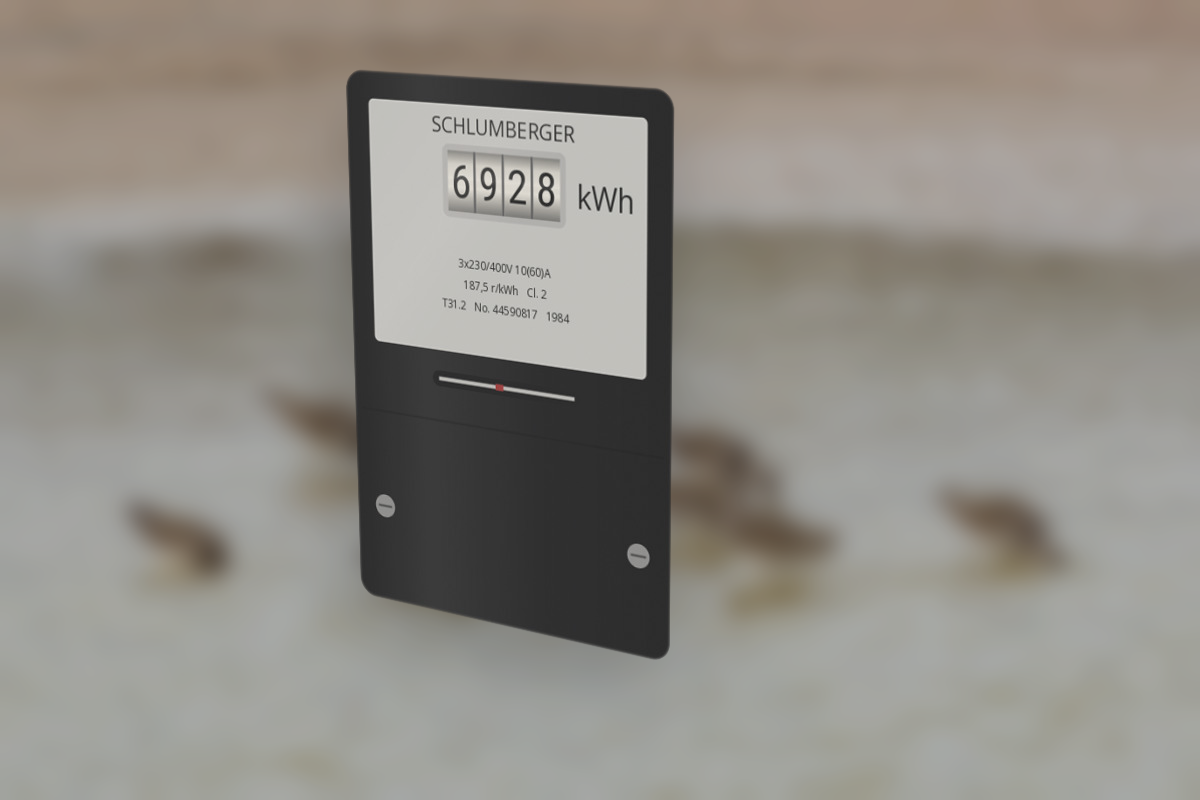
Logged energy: 6928 kWh
